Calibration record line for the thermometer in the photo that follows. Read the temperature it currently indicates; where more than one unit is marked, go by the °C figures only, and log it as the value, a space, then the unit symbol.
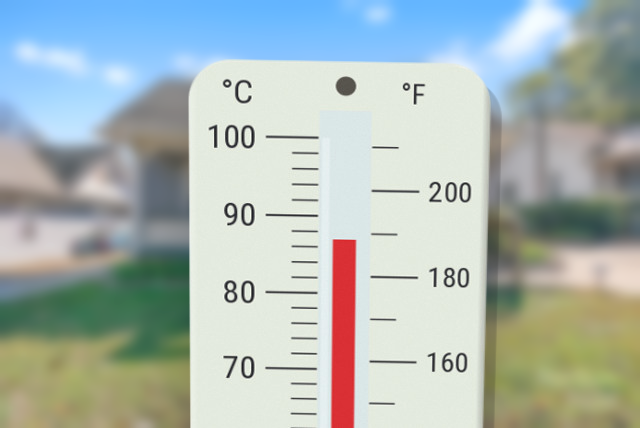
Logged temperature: 87 °C
